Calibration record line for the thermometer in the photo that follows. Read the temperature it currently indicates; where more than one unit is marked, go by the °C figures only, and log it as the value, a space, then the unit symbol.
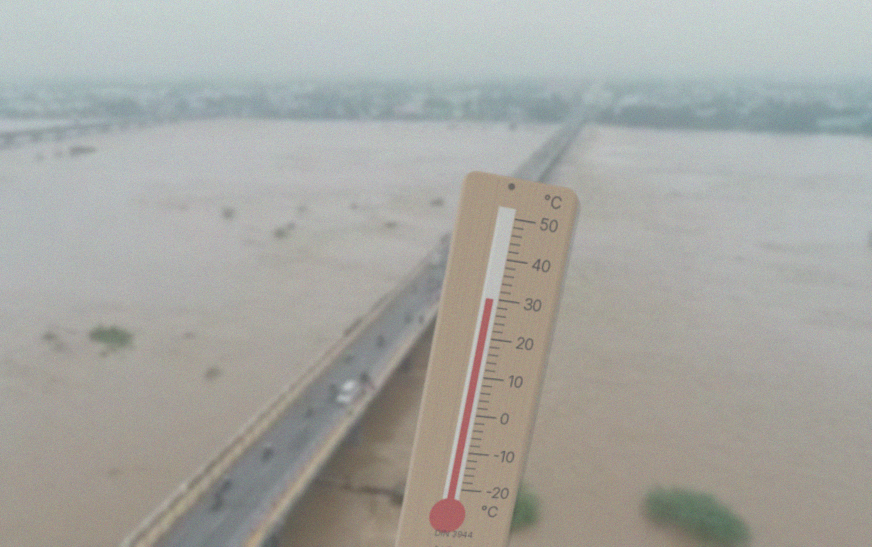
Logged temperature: 30 °C
